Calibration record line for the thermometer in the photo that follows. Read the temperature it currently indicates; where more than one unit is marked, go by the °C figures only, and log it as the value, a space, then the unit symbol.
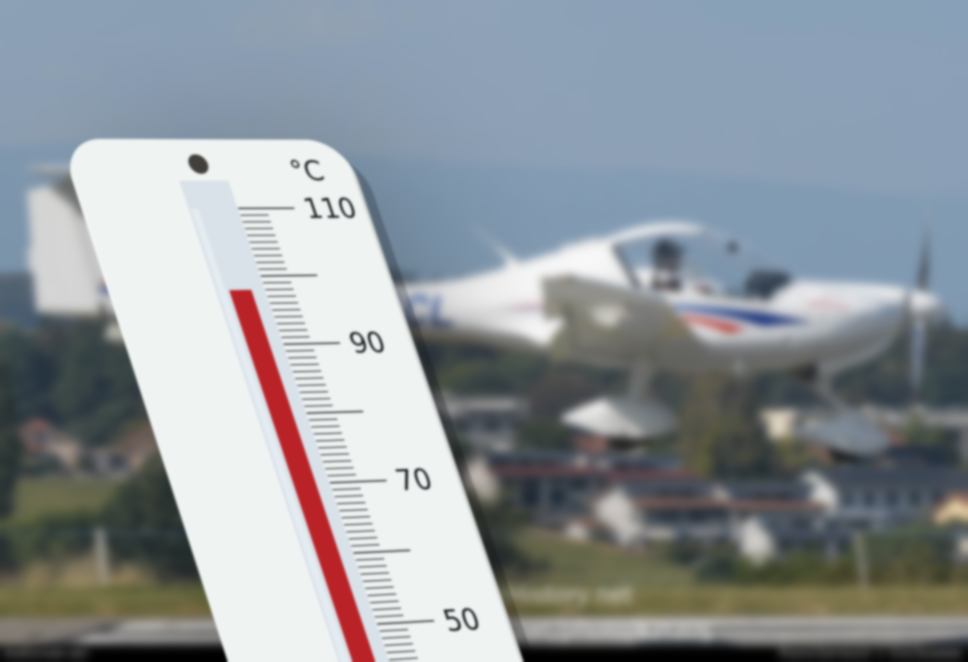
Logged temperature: 98 °C
